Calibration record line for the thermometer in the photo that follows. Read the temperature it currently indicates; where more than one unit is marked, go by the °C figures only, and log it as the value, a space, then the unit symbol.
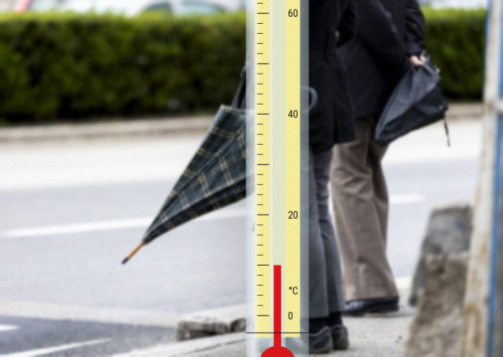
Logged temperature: 10 °C
